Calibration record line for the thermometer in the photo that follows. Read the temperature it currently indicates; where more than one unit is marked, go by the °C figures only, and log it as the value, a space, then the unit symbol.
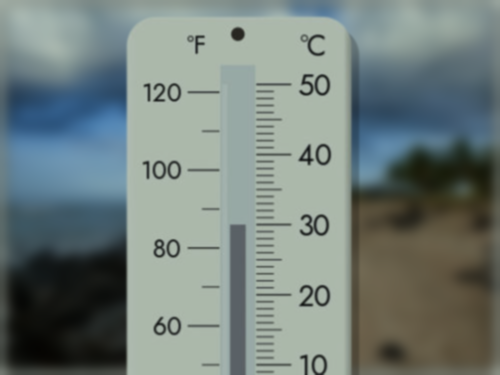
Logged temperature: 30 °C
